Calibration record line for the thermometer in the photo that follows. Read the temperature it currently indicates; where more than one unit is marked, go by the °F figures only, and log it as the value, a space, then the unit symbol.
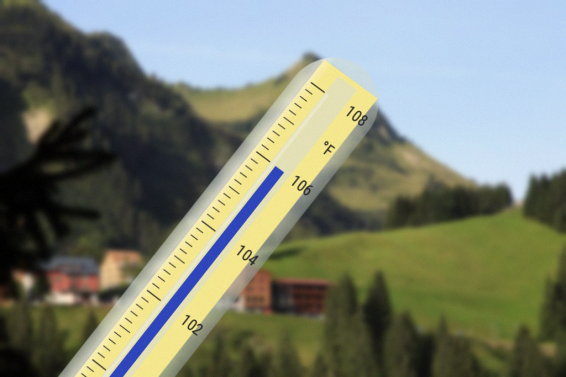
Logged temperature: 106 °F
